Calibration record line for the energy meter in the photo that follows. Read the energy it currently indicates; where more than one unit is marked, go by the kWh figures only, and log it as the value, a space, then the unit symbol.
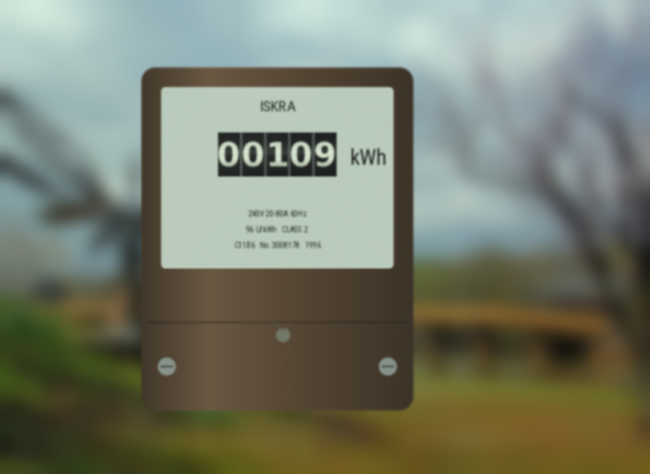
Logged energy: 109 kWh
